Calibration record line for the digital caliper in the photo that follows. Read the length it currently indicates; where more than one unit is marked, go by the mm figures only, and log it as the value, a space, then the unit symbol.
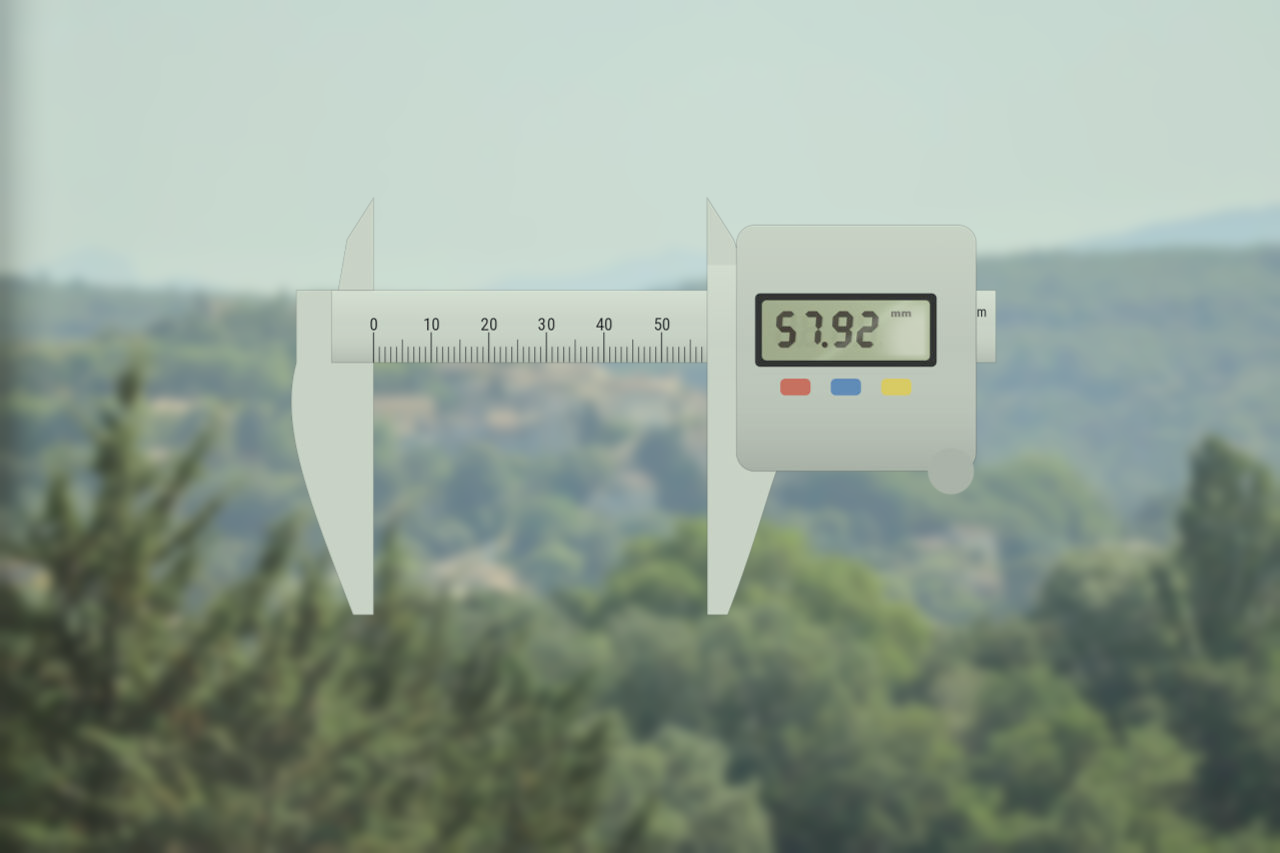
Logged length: 57.92 mm
